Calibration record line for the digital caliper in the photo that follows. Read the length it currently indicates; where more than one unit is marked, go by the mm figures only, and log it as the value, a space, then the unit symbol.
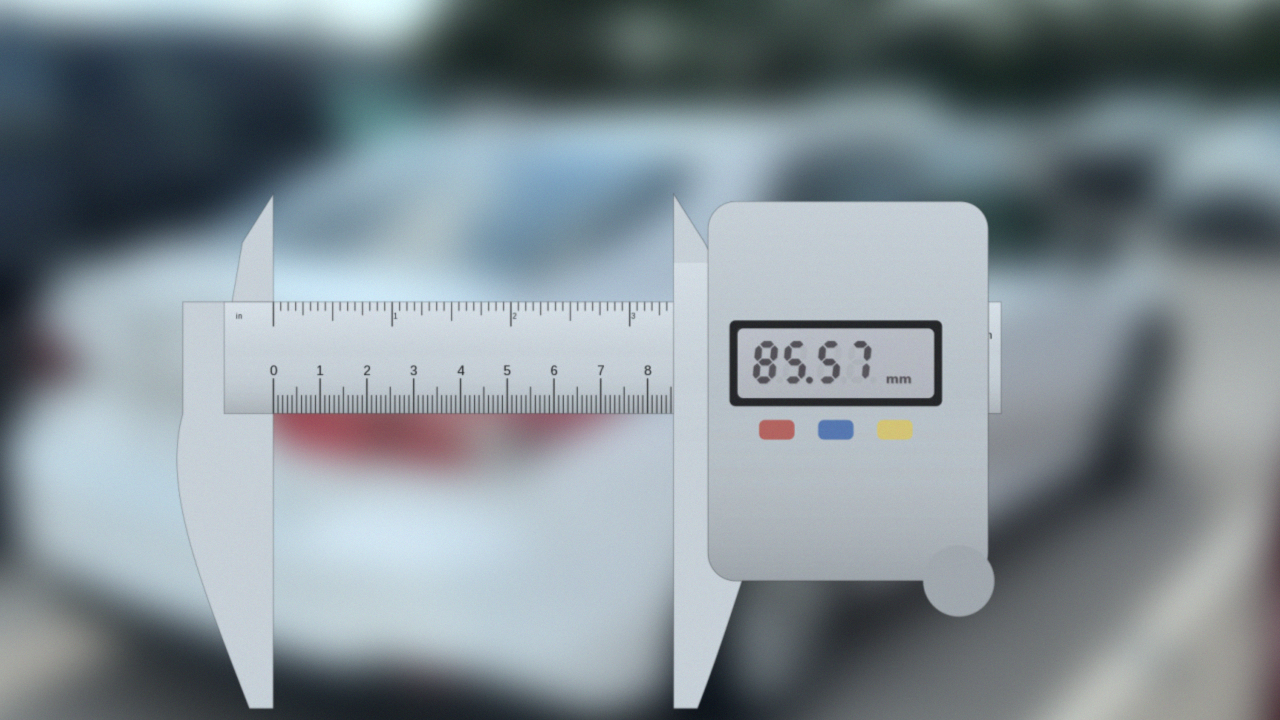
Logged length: 85.57 mm
